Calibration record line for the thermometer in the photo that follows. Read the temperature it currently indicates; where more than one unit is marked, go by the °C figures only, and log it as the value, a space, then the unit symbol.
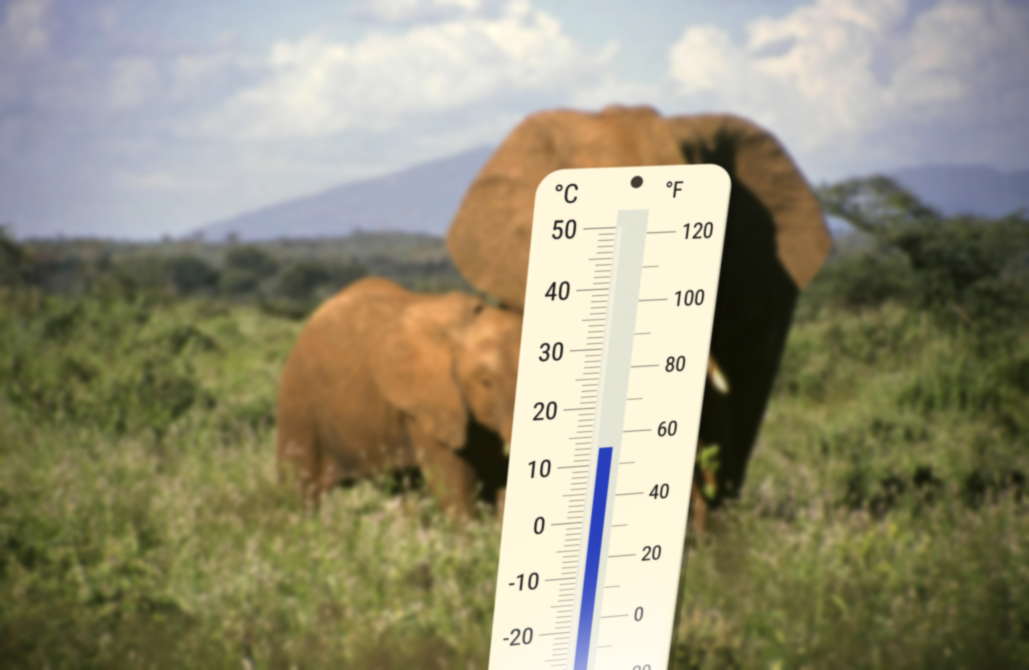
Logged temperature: 13 °C
